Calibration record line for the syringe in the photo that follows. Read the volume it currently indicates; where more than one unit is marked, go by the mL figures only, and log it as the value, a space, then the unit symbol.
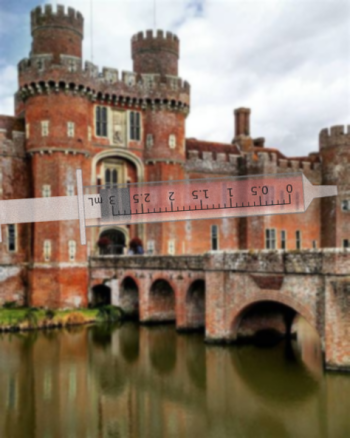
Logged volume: 2.7 mL
